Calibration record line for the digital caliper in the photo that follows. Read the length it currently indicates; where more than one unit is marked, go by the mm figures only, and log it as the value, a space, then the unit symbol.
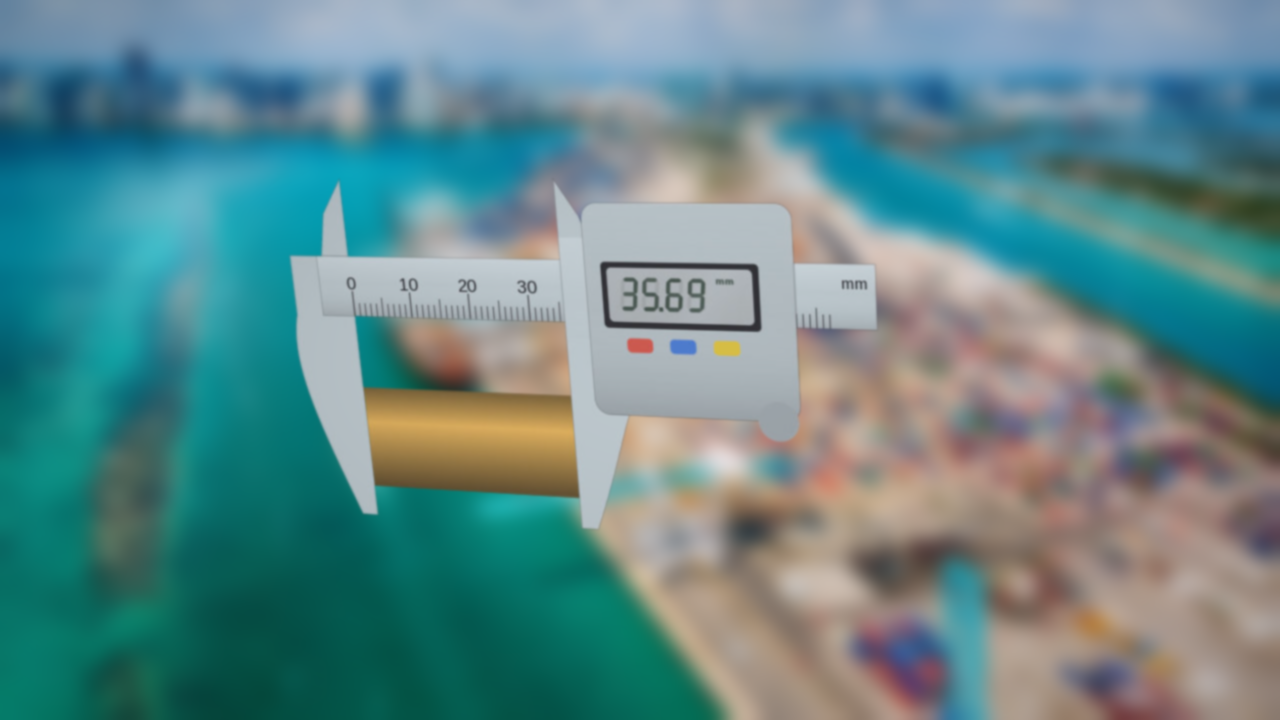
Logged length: 35.69 mm
